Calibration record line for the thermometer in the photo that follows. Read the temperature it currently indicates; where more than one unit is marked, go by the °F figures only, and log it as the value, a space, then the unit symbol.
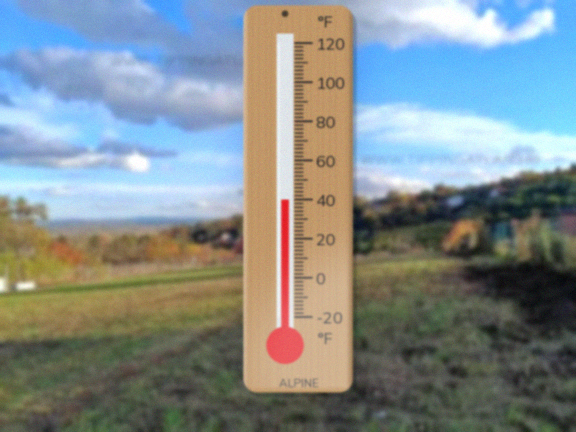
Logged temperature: 40 °F
